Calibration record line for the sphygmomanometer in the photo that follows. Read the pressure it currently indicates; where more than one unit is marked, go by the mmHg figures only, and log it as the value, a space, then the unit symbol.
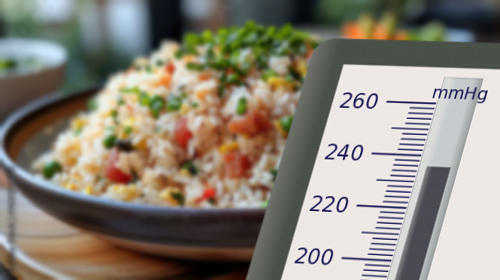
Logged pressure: 236 mmHg
